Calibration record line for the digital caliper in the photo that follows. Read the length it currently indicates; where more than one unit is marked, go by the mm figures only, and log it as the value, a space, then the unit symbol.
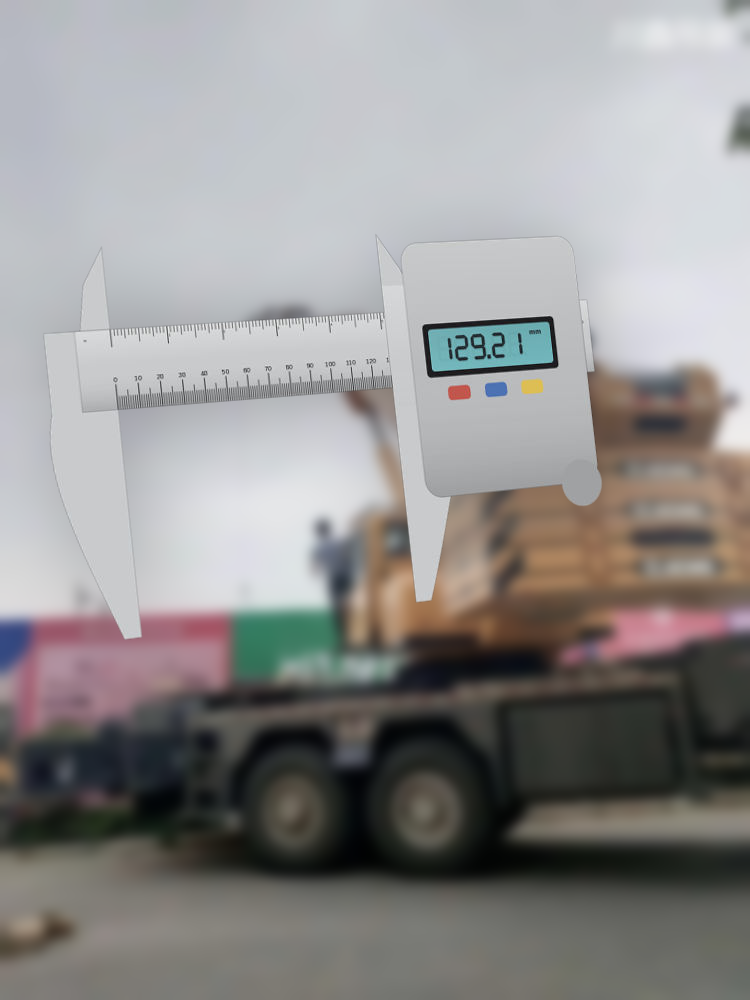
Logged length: 129.21 mm
